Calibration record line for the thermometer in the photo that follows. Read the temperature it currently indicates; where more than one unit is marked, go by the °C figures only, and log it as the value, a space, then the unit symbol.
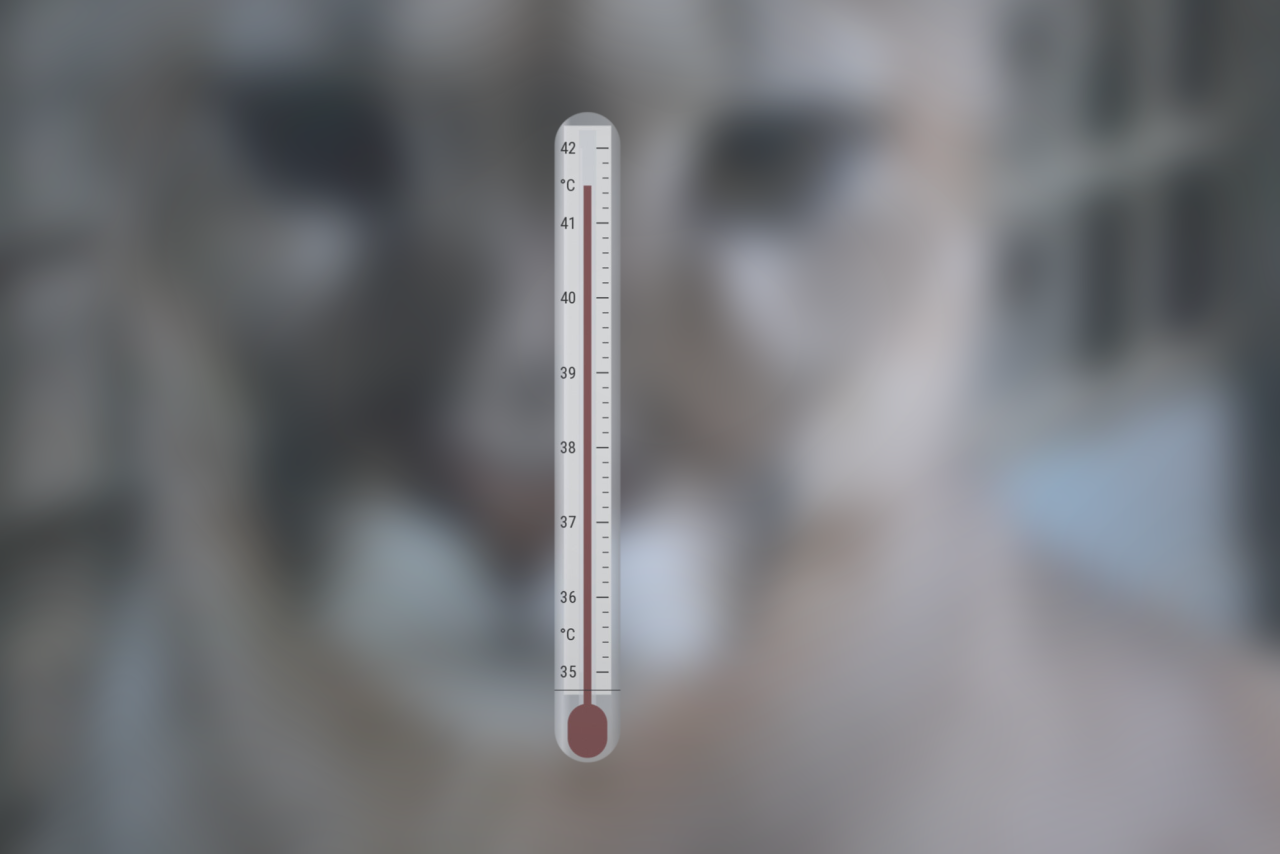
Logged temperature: 41.5 °C
